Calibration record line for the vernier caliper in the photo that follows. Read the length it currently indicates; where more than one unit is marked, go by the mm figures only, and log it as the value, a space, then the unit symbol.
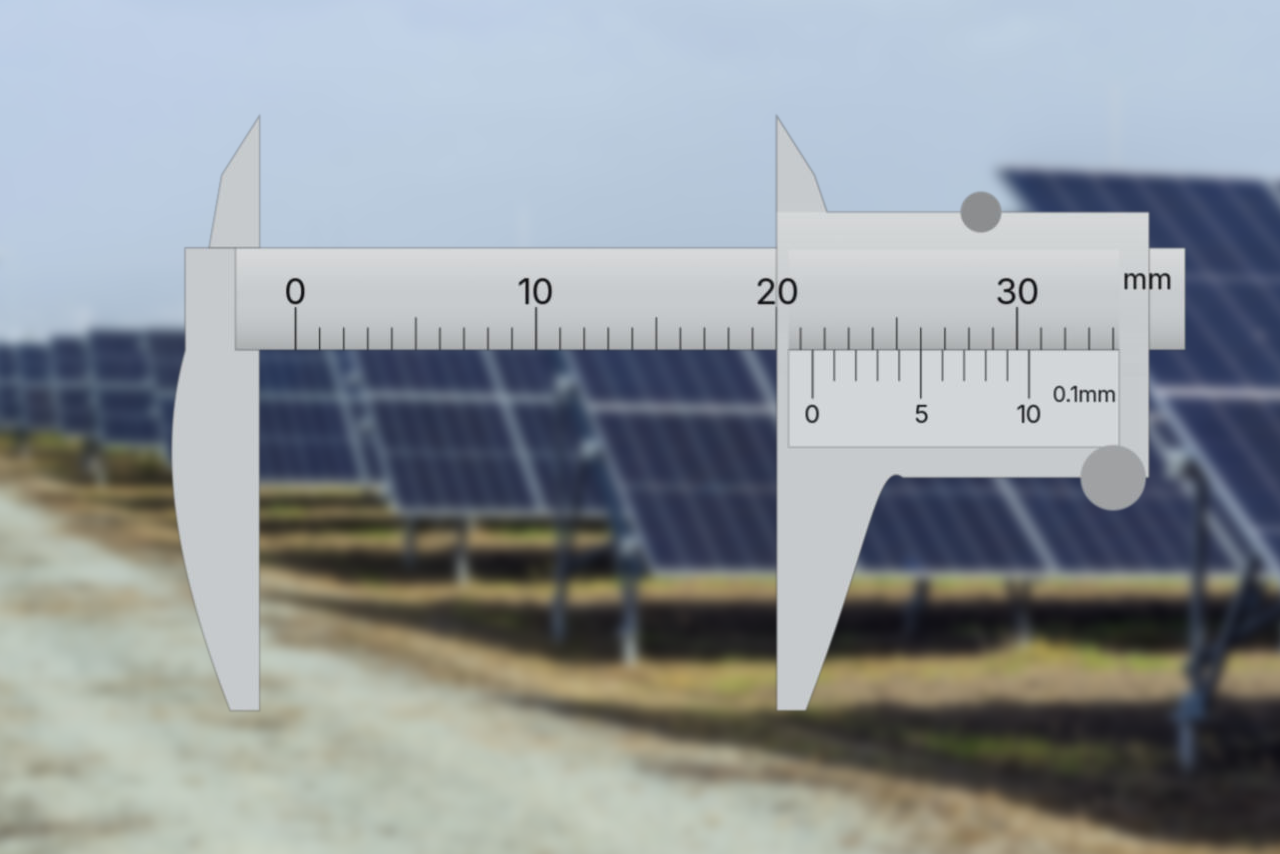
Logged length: 21.5 mm
